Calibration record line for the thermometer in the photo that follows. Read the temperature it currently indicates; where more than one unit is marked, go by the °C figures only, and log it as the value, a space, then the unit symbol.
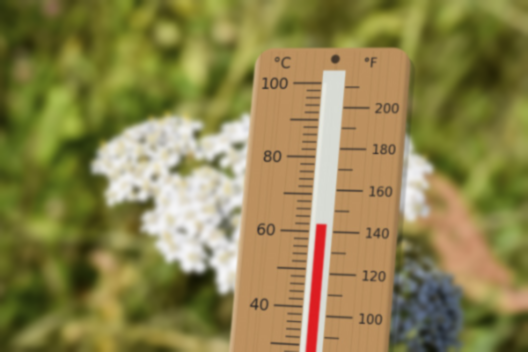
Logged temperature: 62 °C
